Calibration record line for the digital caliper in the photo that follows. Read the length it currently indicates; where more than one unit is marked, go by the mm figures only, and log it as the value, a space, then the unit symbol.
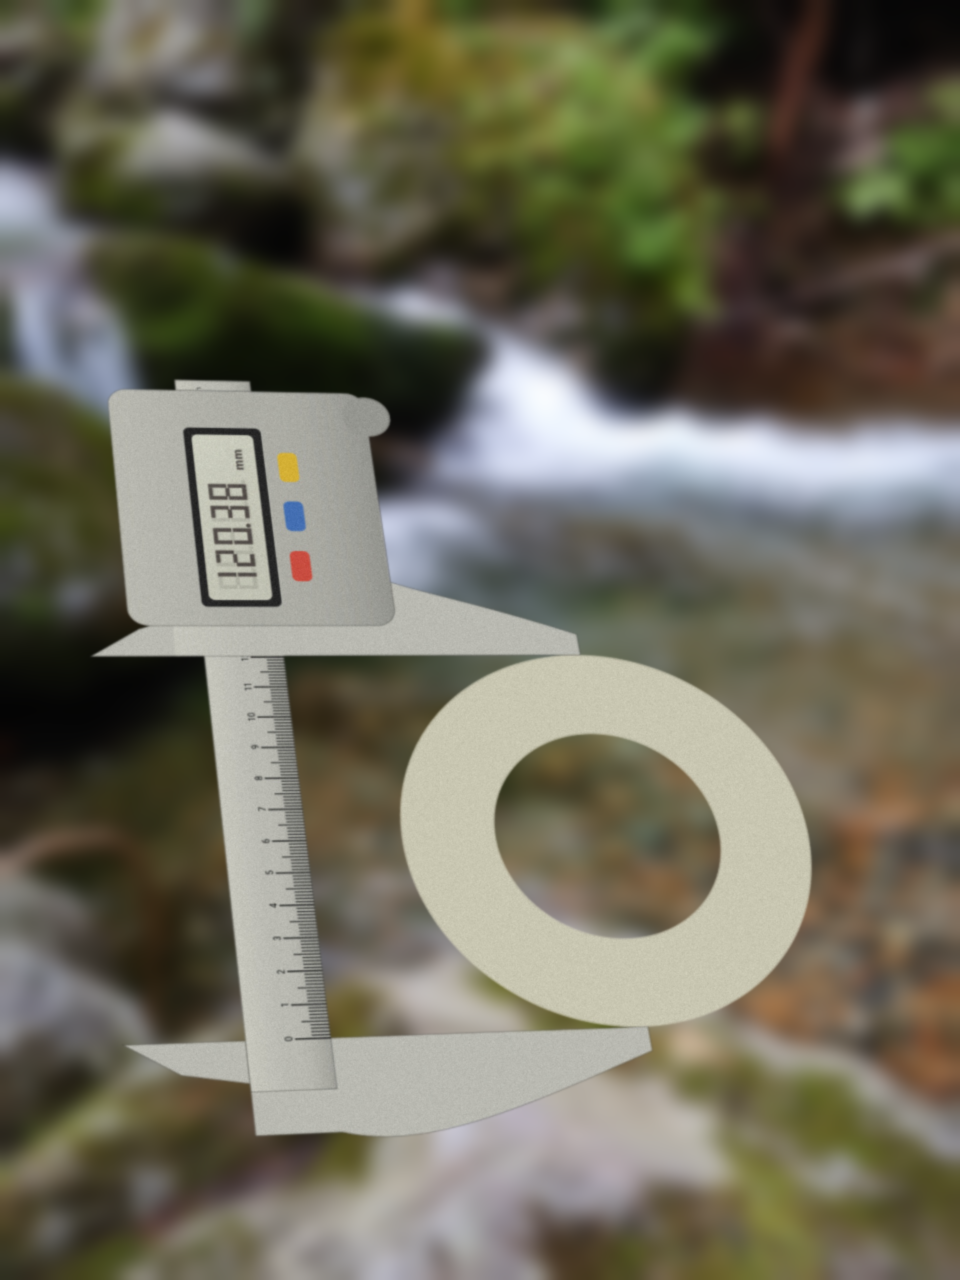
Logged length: 120.38 mm
